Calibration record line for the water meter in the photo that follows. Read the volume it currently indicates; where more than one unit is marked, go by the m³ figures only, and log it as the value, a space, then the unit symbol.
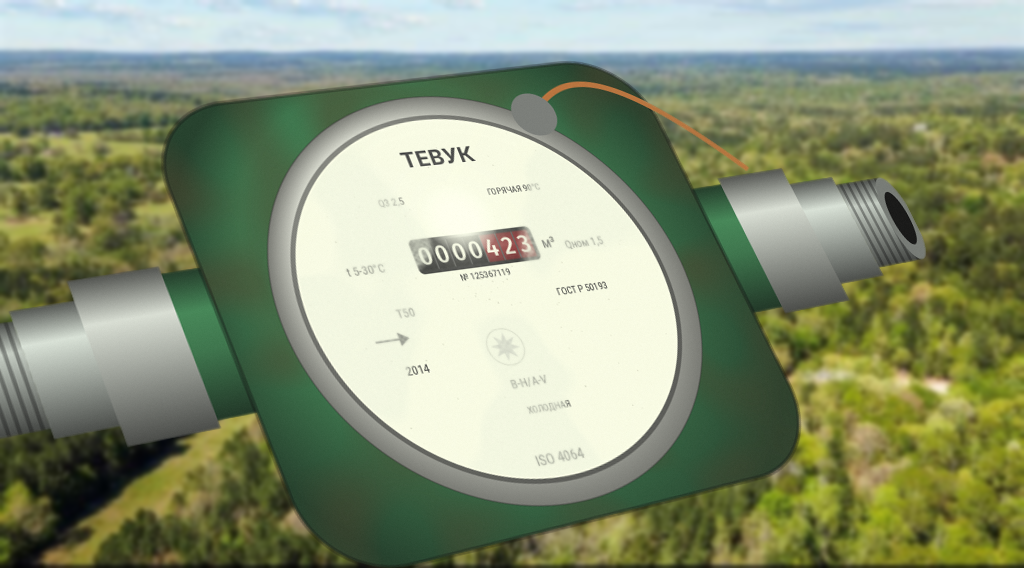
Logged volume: 0.423 m³
